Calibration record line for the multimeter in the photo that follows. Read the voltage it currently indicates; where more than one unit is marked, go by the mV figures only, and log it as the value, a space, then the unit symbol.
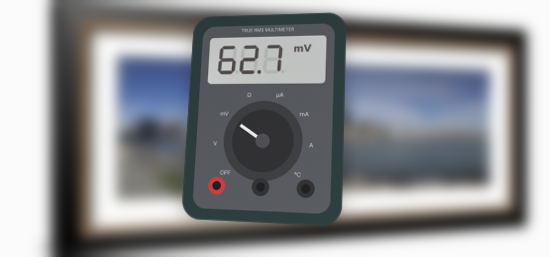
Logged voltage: 62.7 mV
